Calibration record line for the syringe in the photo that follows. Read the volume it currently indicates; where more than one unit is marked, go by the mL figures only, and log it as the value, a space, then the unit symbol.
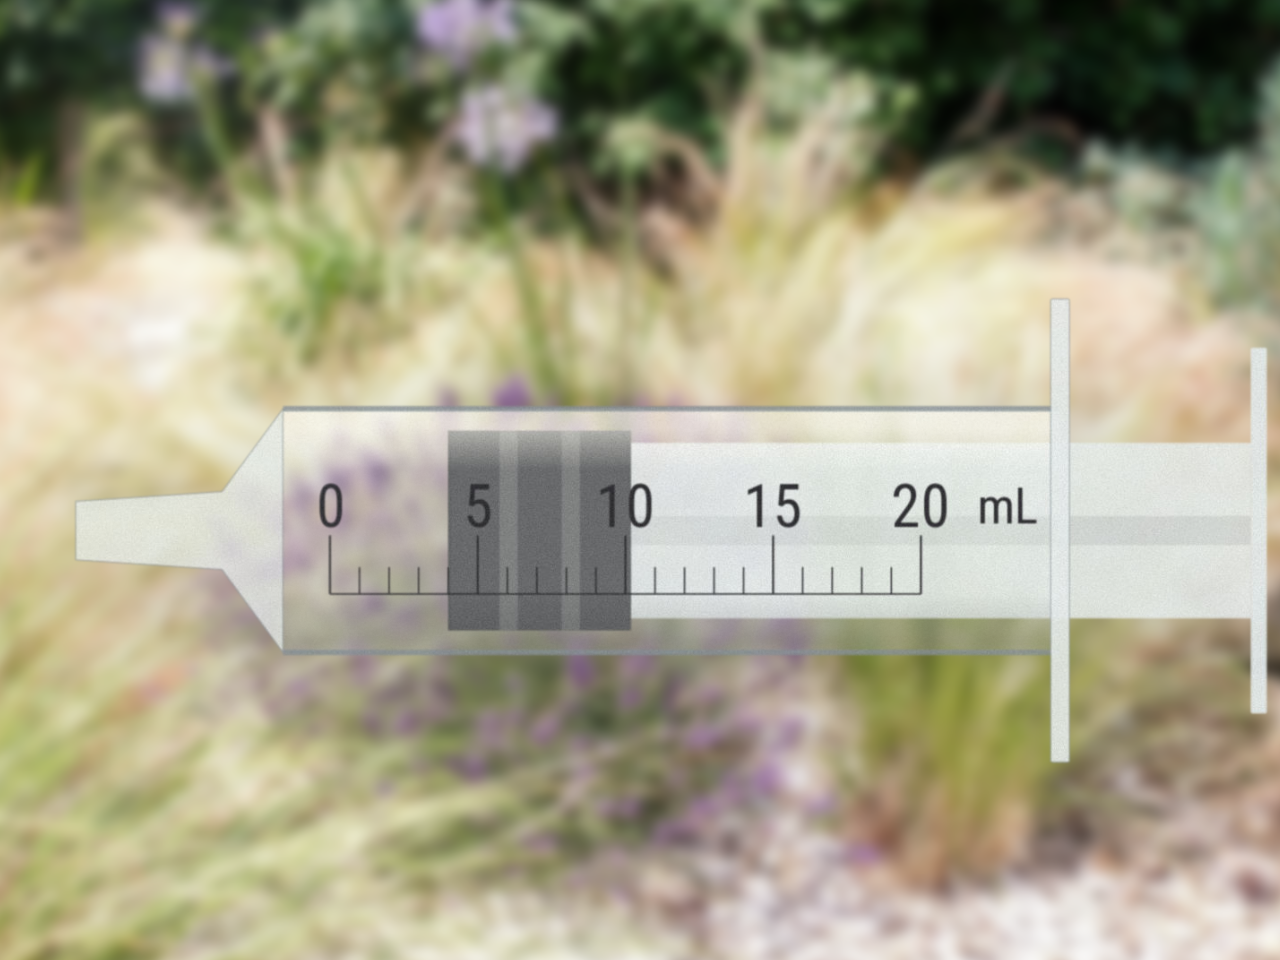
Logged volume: 4 mL
